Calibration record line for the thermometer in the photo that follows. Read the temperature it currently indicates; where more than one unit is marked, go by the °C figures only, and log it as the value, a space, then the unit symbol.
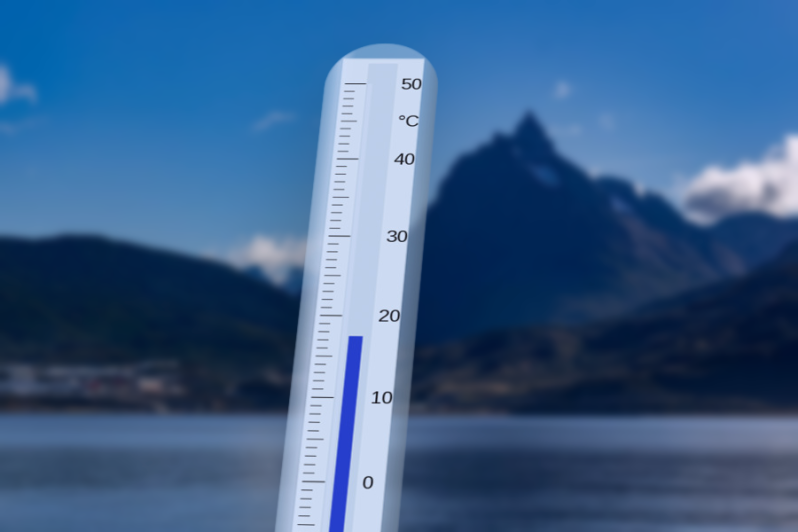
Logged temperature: 17.5 °C
